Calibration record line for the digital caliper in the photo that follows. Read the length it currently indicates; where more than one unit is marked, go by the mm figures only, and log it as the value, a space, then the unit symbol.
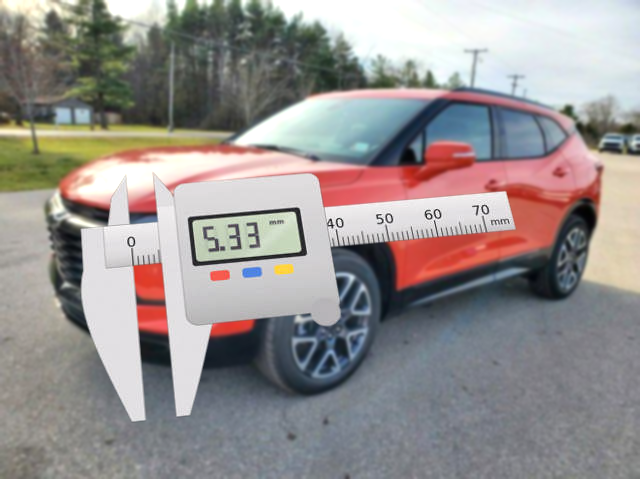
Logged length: 5.33 mm
